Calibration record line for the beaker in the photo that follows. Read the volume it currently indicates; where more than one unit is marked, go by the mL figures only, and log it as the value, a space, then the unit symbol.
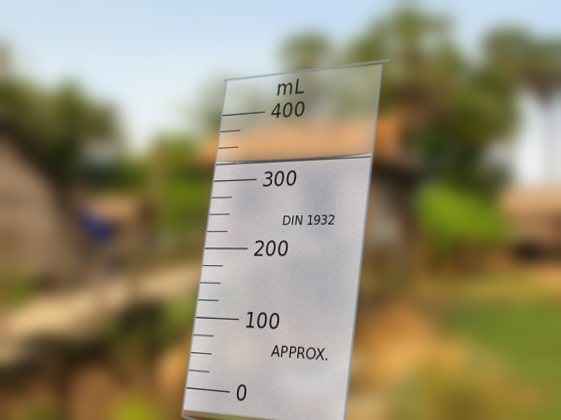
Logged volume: 325 mL
